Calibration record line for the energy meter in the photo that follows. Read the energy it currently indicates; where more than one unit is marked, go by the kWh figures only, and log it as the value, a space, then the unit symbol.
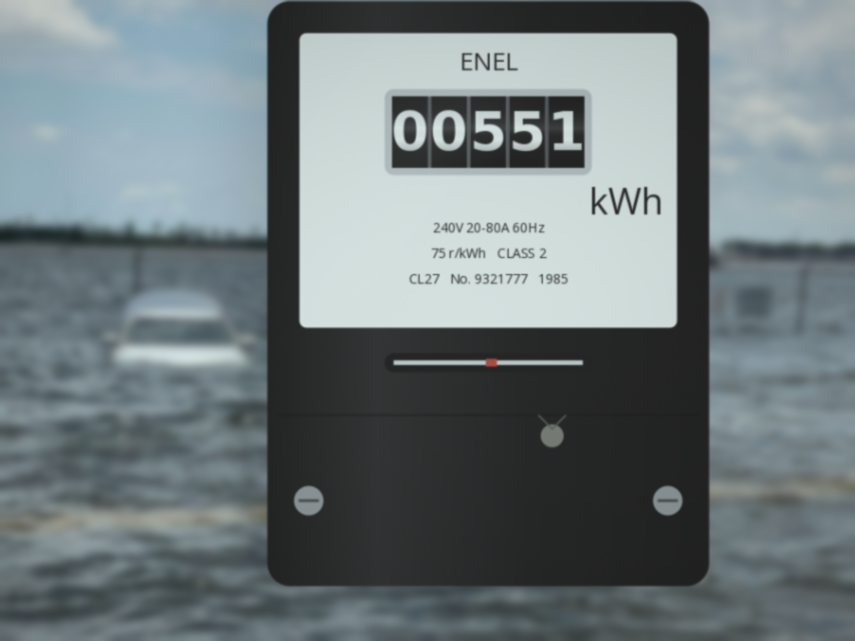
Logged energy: 551 kWh
